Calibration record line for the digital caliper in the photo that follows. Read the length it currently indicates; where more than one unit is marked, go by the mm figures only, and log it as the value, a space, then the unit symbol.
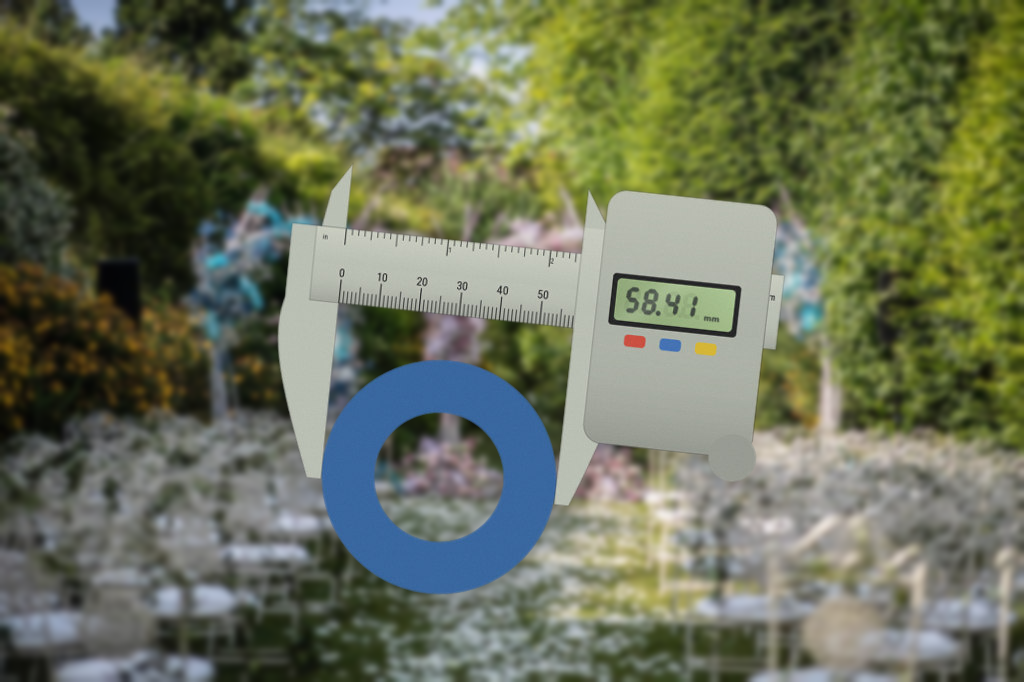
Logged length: 58.41 mm
